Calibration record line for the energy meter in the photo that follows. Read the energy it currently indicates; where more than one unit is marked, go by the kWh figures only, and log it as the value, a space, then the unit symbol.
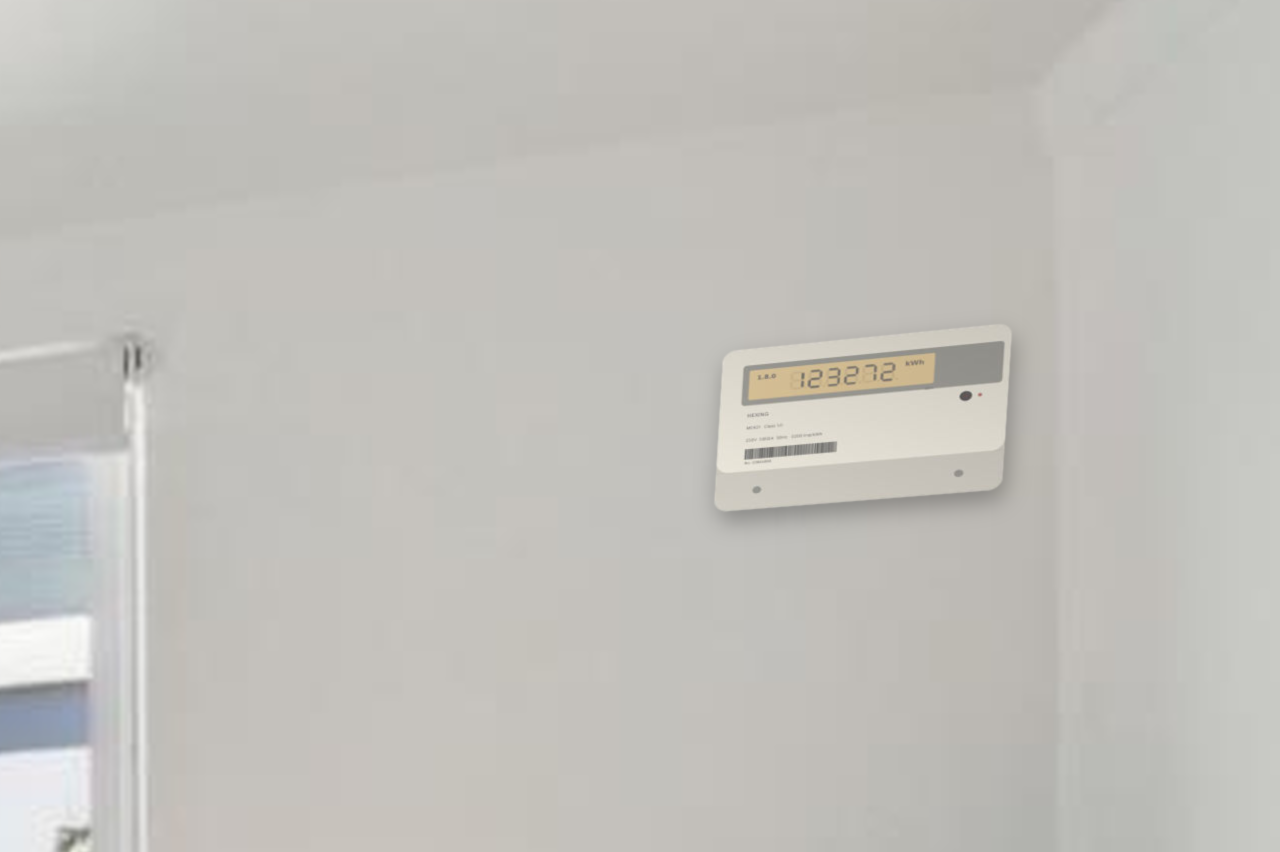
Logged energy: 123272 kWh
